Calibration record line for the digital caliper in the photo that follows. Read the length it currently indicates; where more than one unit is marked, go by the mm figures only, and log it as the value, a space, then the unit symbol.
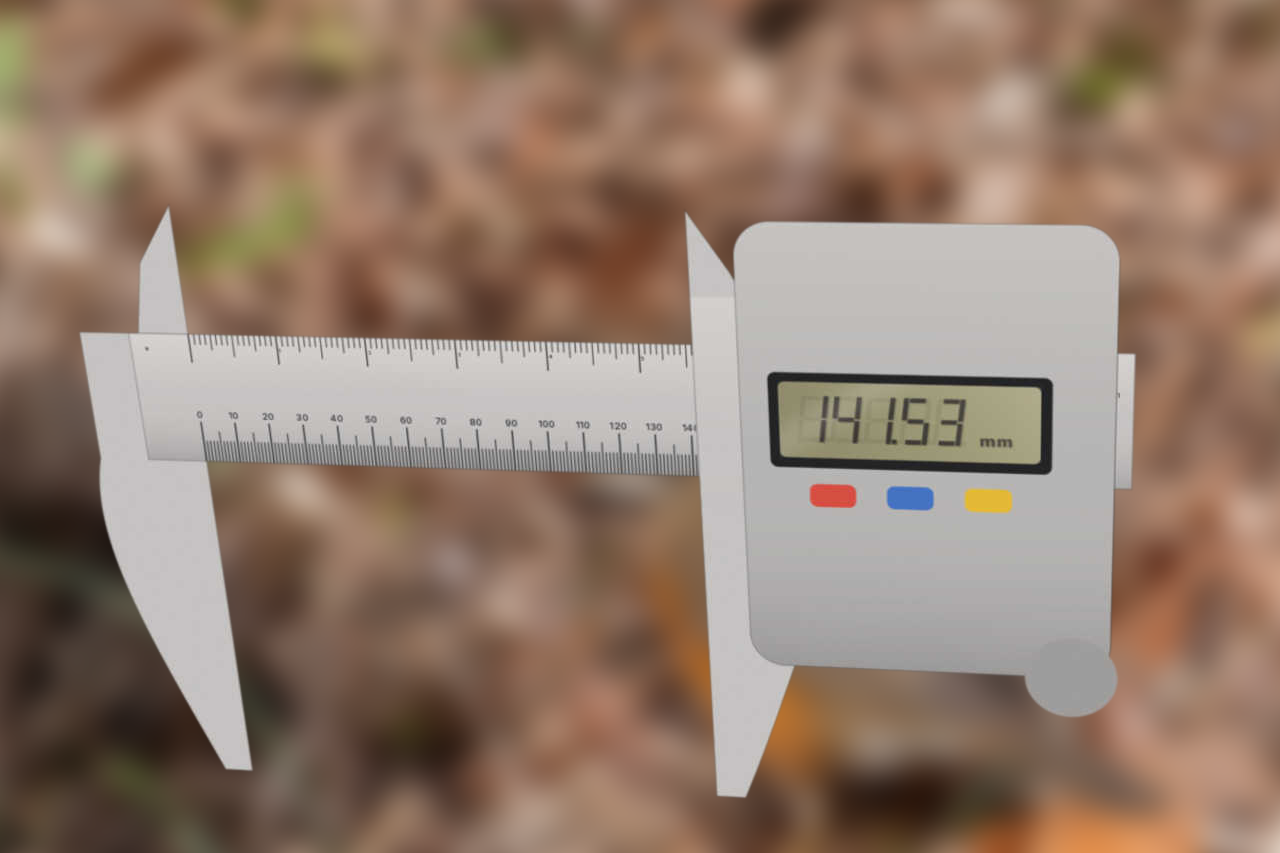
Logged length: 141.53 mm
